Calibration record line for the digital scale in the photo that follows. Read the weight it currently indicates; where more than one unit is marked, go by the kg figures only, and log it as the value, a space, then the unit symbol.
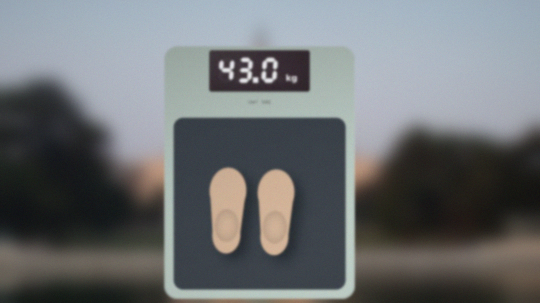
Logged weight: 43.0 kg
